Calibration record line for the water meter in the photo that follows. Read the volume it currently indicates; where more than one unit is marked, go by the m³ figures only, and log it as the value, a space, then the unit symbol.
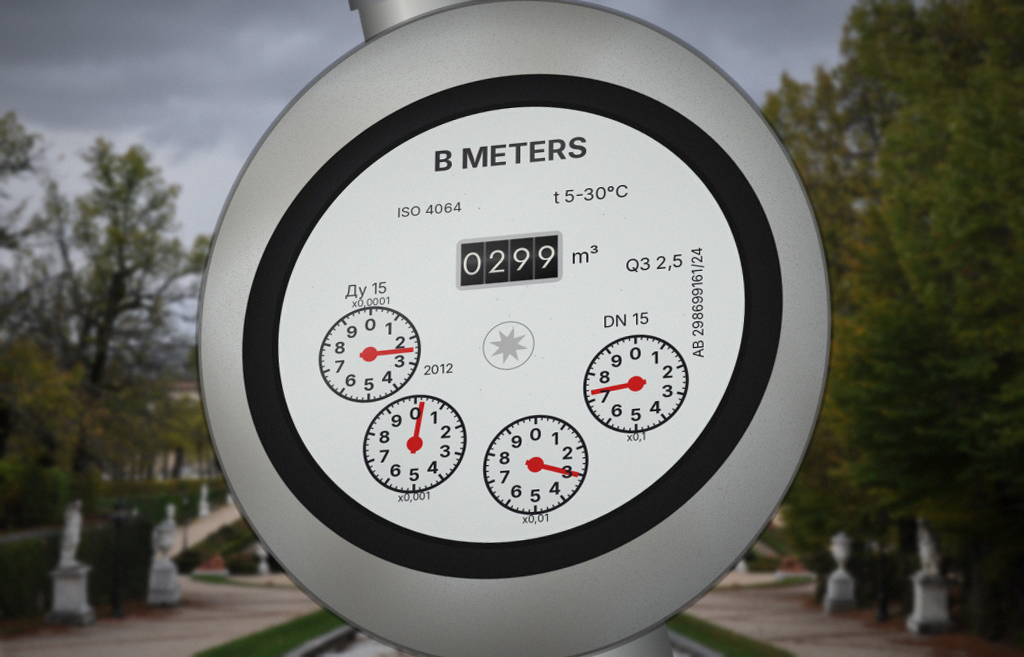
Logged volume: 299.7302 m³
